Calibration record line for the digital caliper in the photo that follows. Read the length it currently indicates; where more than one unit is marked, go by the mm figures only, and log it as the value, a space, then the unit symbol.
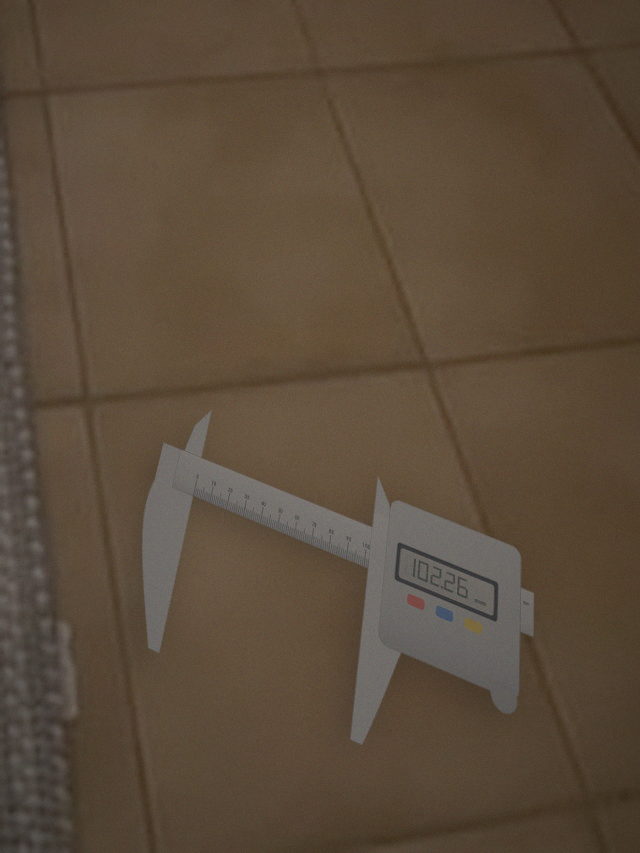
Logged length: 102.26 mm
